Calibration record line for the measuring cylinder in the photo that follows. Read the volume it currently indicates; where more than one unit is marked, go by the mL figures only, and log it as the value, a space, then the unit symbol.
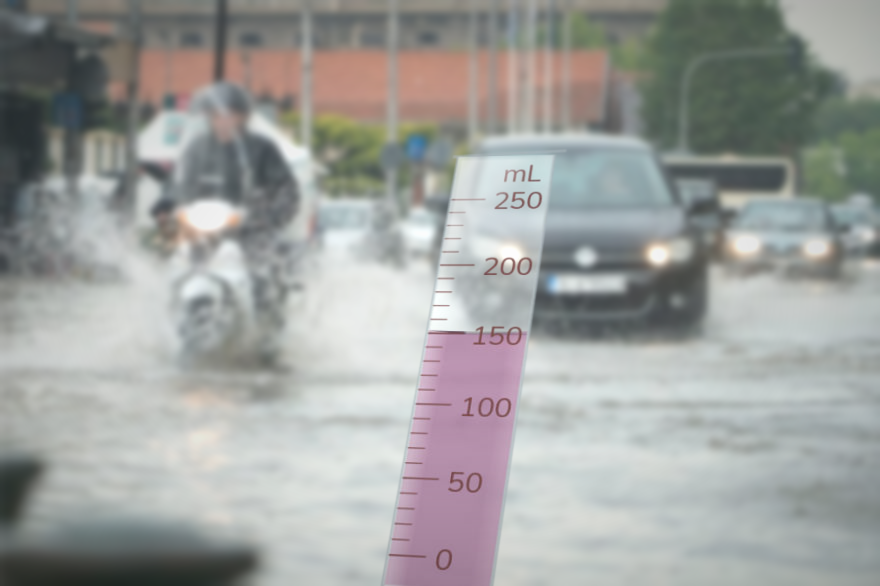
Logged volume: 150 mL
